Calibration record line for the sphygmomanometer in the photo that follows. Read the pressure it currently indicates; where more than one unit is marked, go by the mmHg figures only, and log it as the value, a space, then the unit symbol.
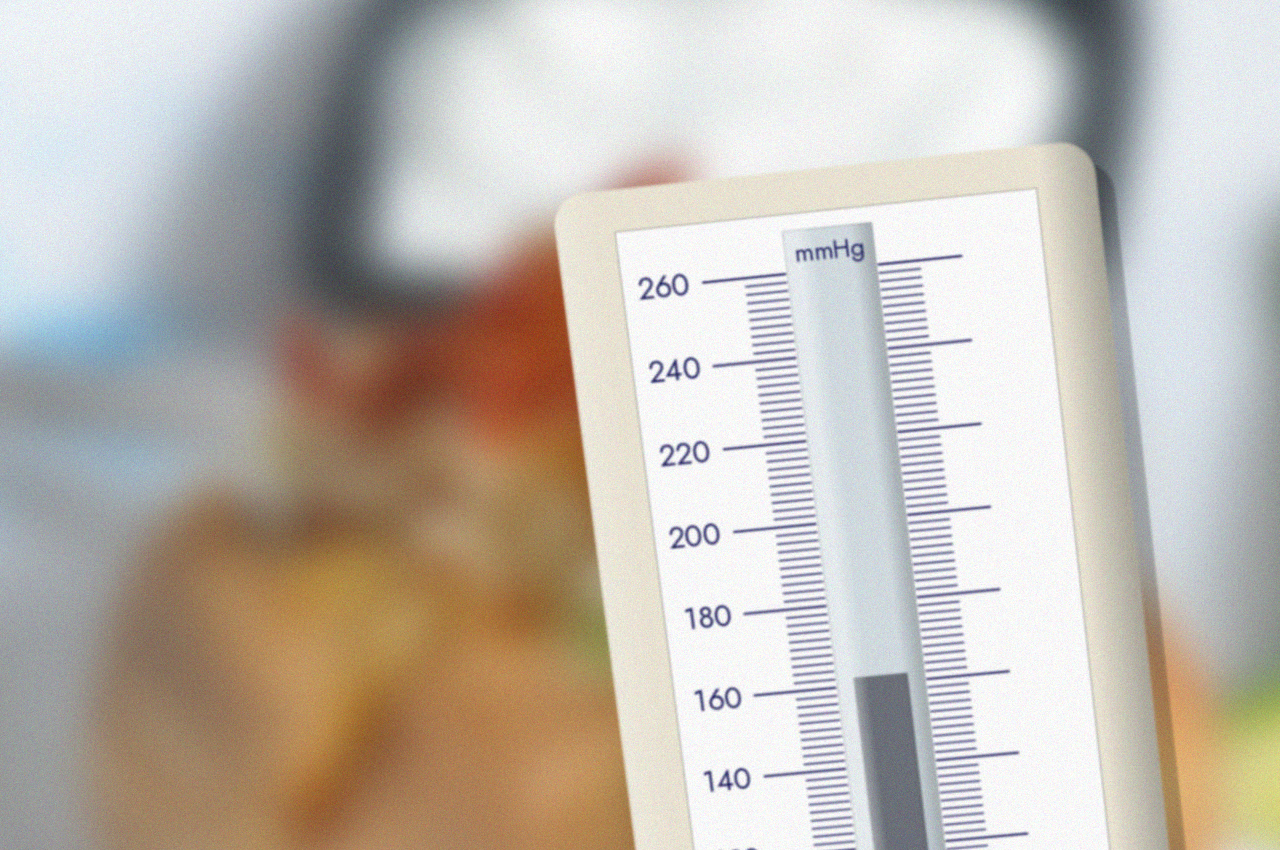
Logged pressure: 162 mmHg
